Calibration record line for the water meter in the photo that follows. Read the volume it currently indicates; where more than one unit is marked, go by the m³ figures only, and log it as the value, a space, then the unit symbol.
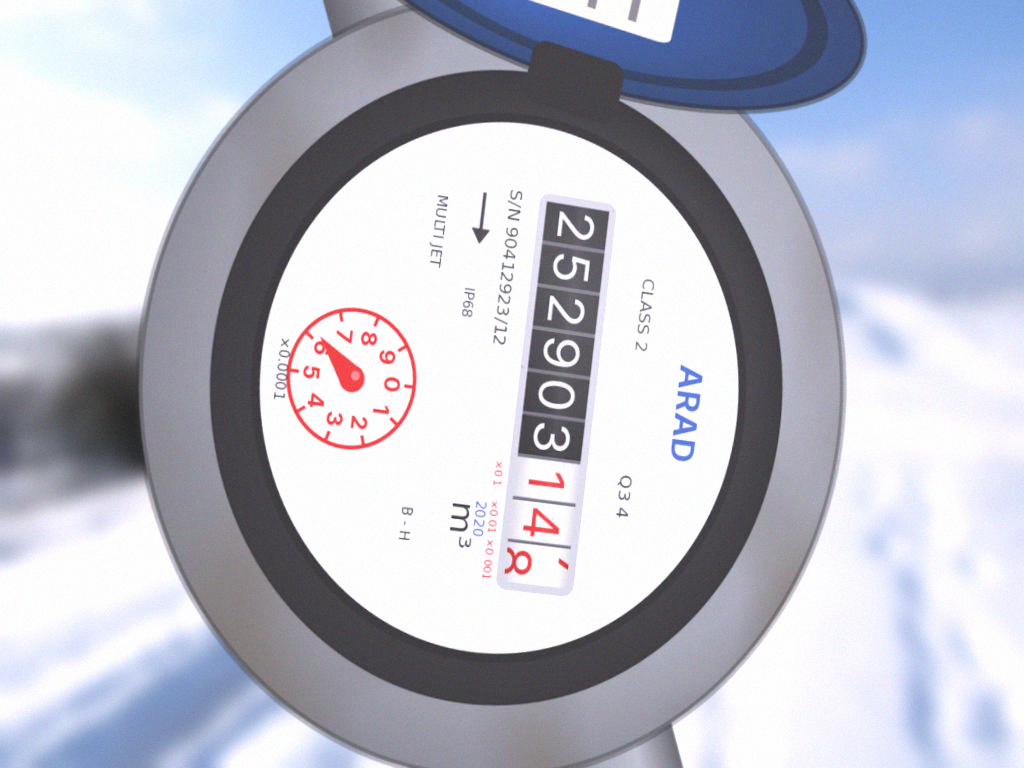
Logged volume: 252903.1476 m³
